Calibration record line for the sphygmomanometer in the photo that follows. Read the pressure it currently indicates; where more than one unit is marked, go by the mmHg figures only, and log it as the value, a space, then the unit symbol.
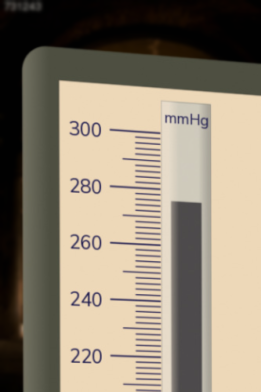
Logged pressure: 276 mmHg
